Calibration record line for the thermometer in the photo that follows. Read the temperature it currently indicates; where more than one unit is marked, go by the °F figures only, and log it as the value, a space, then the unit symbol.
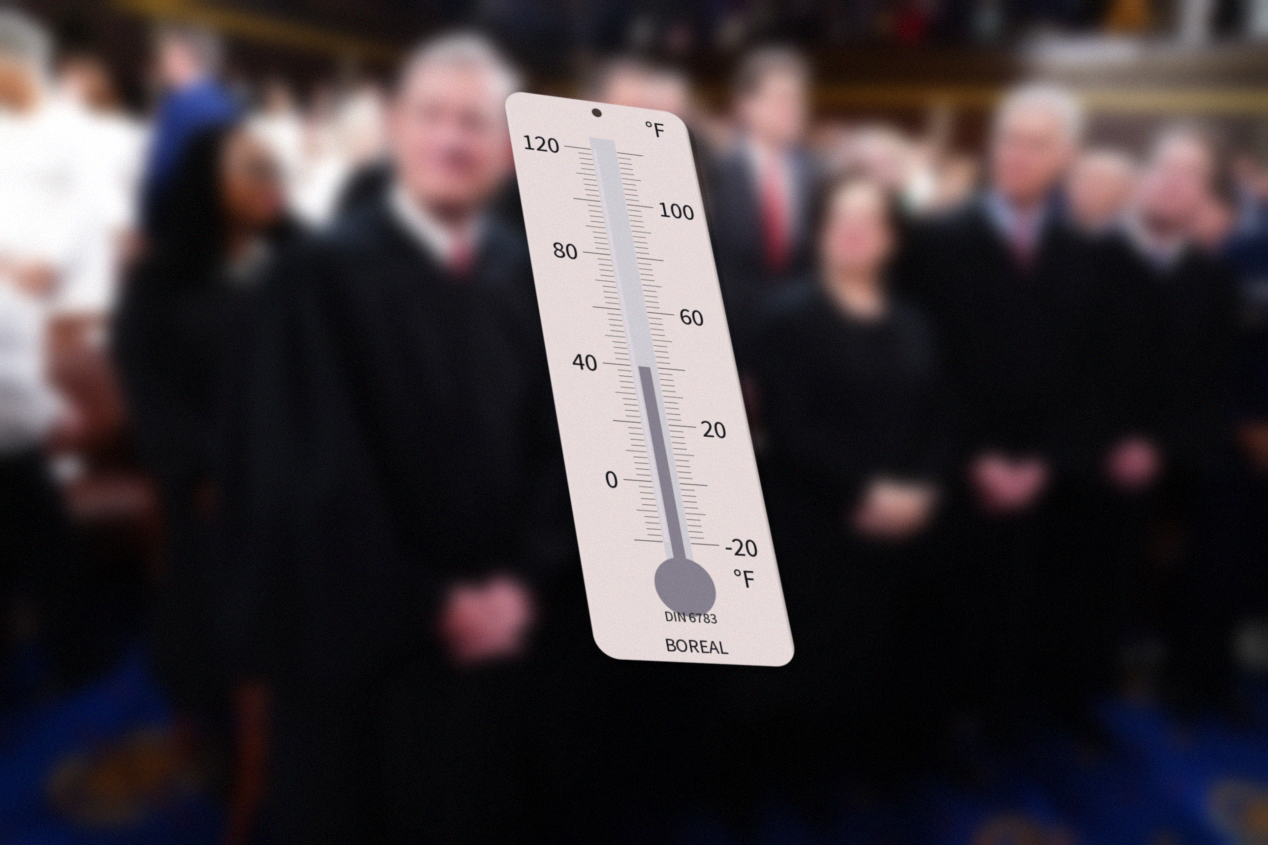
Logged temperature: 40 °F
